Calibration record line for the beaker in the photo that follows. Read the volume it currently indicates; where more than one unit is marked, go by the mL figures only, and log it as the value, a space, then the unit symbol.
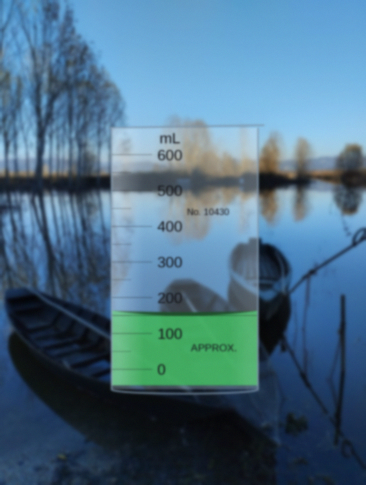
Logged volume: 150 mL
